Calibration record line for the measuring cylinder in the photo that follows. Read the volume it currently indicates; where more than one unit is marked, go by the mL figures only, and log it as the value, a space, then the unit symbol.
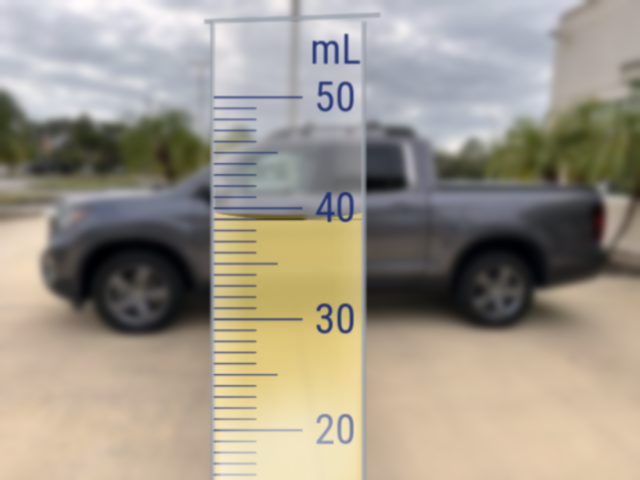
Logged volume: 39 mL
